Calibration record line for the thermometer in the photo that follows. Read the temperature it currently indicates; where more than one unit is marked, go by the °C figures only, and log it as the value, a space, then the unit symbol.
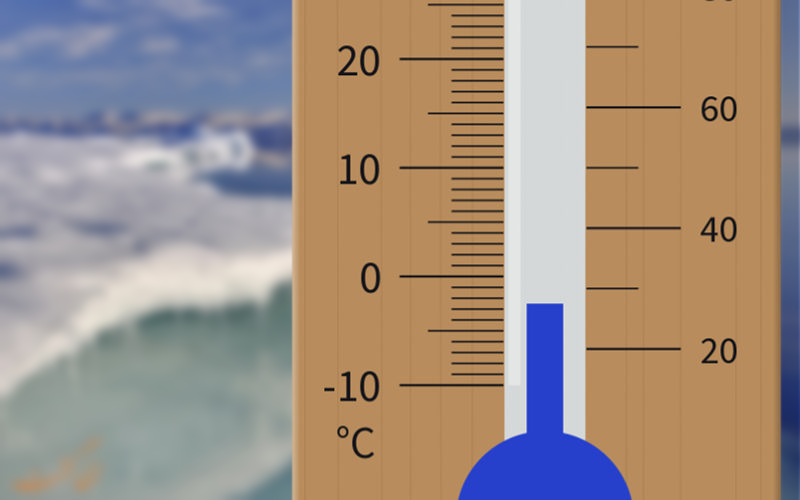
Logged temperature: -2.5 °C
